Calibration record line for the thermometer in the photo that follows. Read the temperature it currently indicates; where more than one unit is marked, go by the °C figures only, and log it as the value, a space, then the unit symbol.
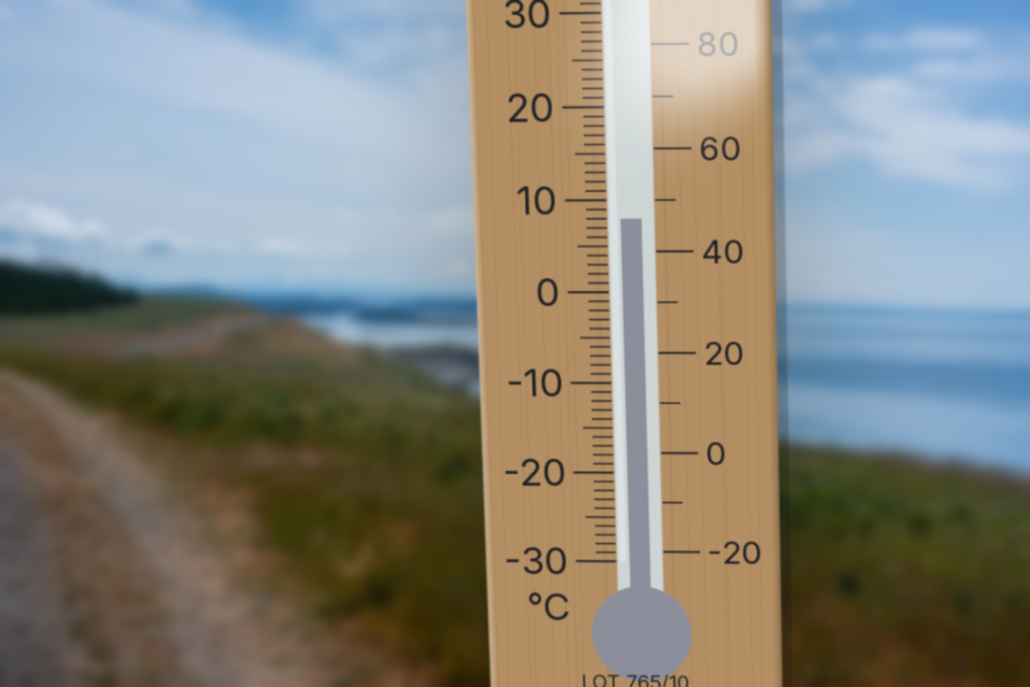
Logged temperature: 8 °C
